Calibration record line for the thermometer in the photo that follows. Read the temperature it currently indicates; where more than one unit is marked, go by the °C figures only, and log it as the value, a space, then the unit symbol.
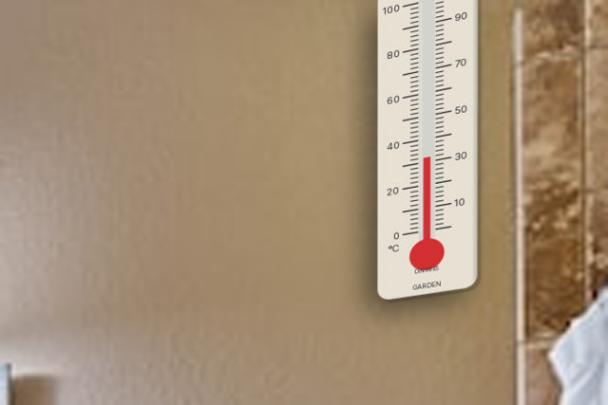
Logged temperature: 32 °C
